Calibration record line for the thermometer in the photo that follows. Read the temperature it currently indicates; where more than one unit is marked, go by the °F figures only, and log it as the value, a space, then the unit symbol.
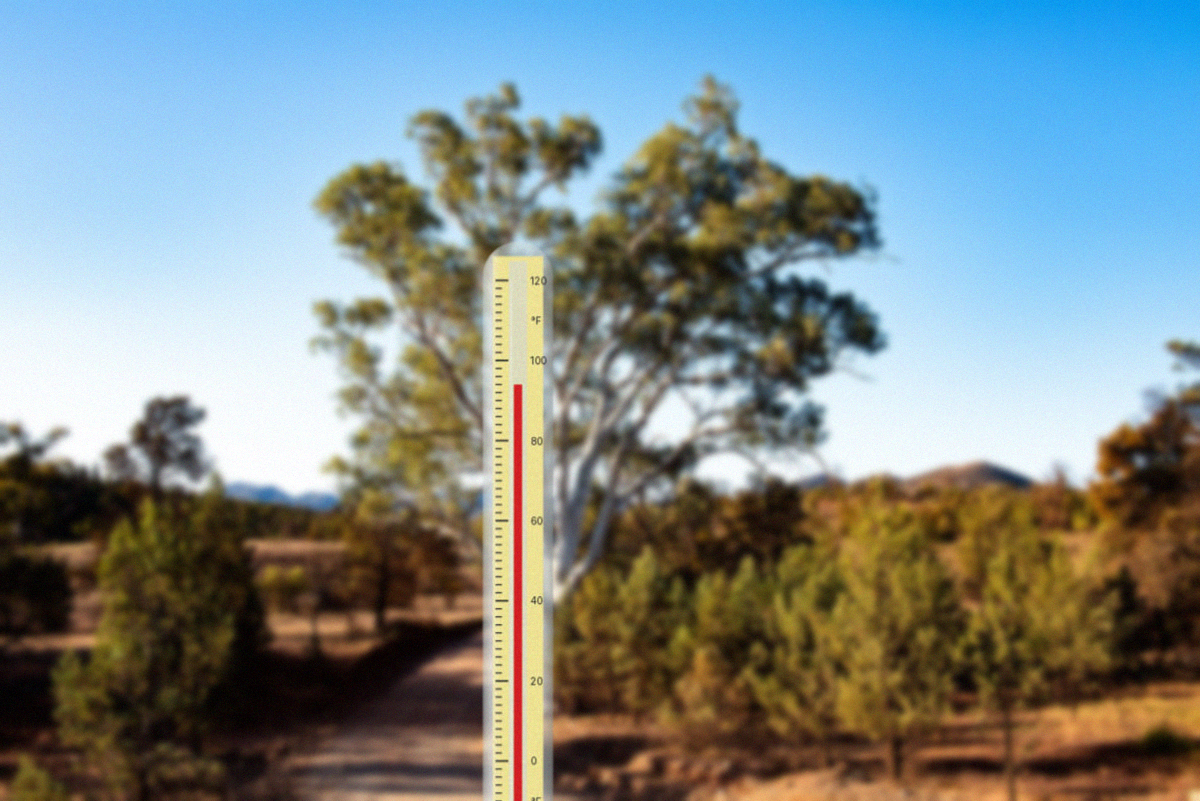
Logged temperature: 94 °F
